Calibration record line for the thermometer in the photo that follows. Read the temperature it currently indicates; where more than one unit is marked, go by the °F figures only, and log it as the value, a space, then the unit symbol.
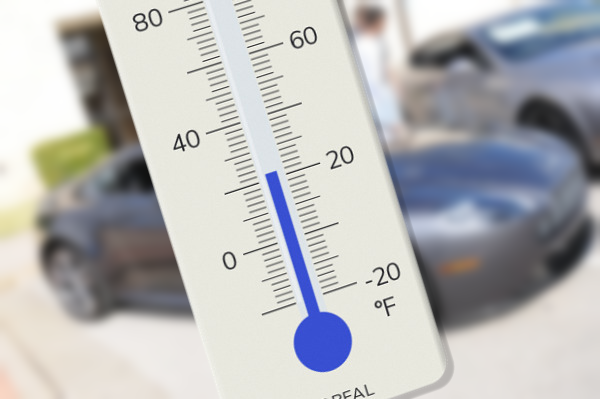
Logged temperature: 22 °F
